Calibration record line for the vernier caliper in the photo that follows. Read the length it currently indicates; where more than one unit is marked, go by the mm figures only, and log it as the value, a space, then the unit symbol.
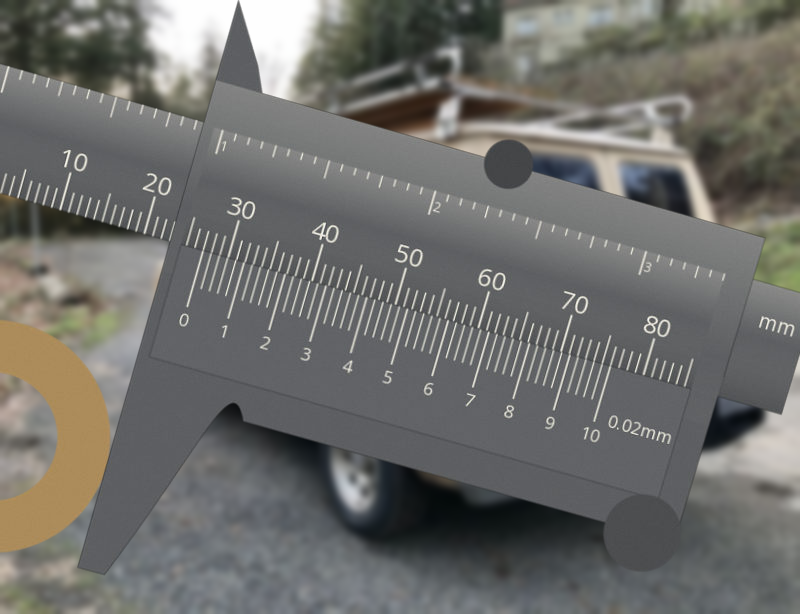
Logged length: 27.0 mm
